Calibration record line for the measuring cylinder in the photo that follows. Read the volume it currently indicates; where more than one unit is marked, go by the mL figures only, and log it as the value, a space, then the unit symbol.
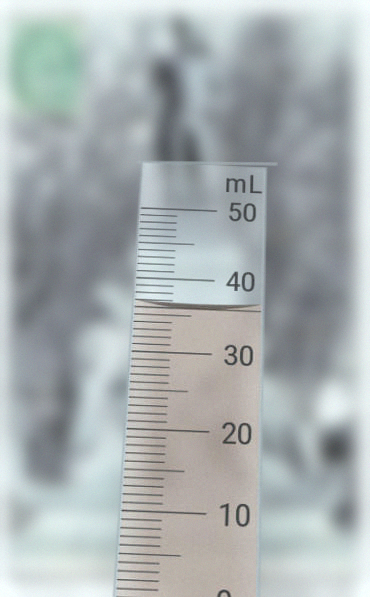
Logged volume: 36 mL
